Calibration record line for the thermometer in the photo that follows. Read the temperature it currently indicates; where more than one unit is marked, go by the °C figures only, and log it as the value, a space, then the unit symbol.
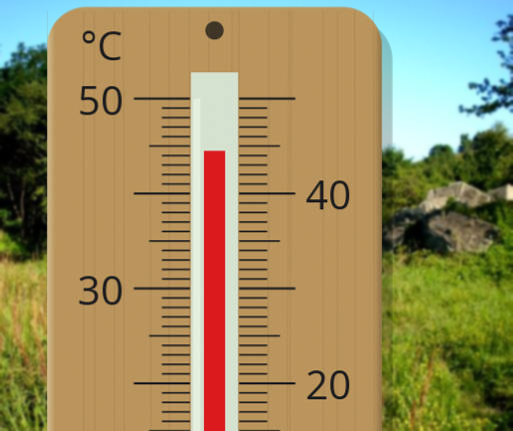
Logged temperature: 44.5 °C
